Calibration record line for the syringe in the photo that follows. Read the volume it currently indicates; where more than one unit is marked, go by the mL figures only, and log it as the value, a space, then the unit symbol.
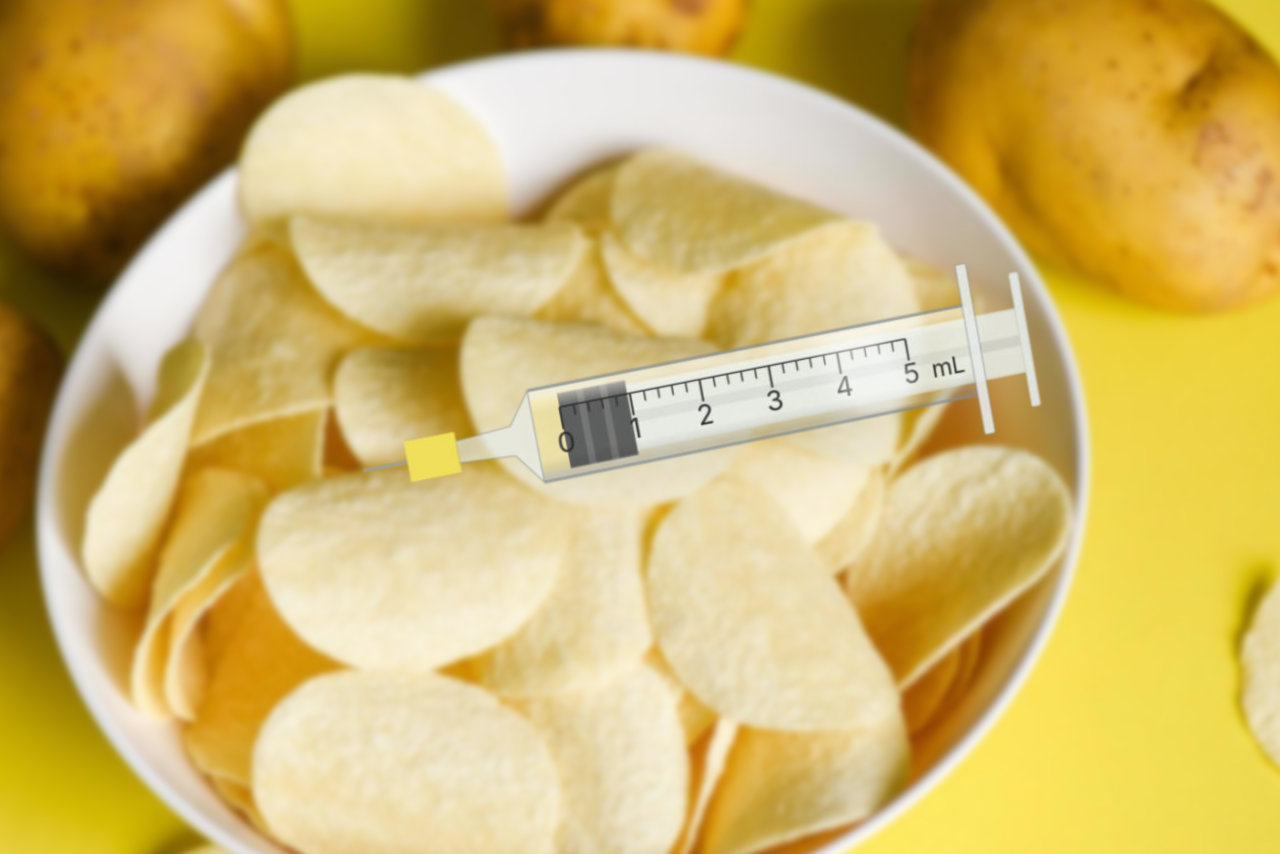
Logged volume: 0 mL
